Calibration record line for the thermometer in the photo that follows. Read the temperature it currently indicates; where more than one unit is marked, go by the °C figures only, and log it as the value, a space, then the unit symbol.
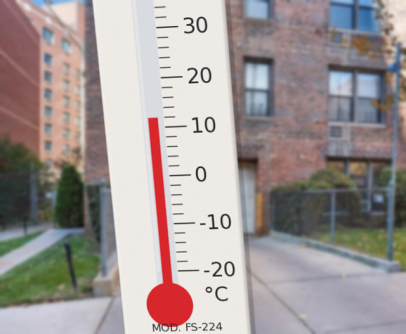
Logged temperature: 12 °C
